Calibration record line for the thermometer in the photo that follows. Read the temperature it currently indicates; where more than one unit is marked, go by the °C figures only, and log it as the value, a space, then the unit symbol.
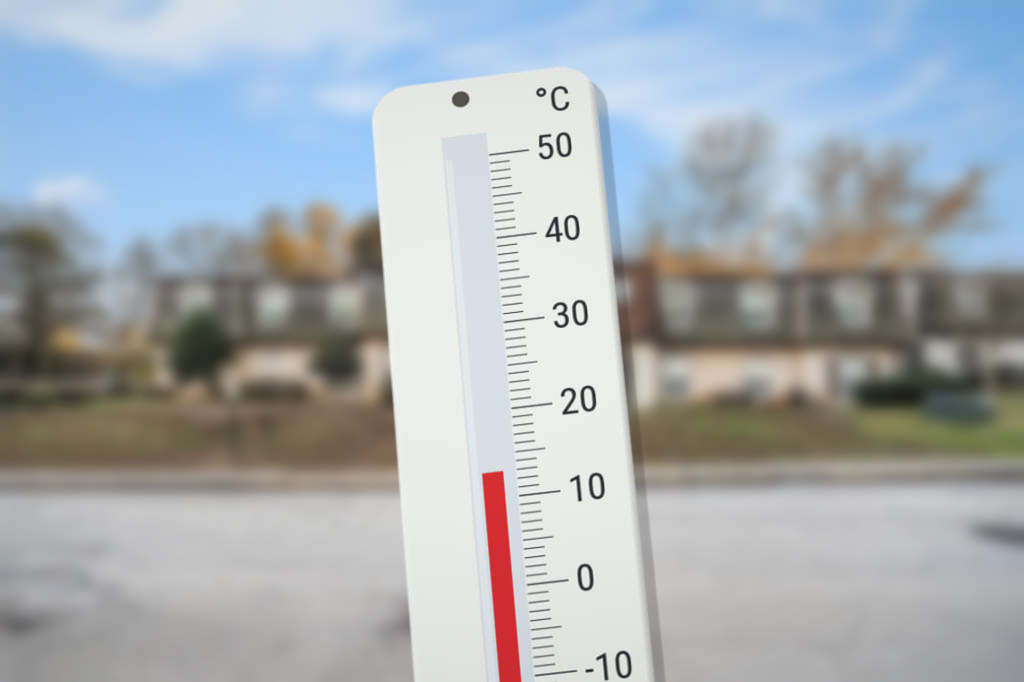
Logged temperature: 13 °C
